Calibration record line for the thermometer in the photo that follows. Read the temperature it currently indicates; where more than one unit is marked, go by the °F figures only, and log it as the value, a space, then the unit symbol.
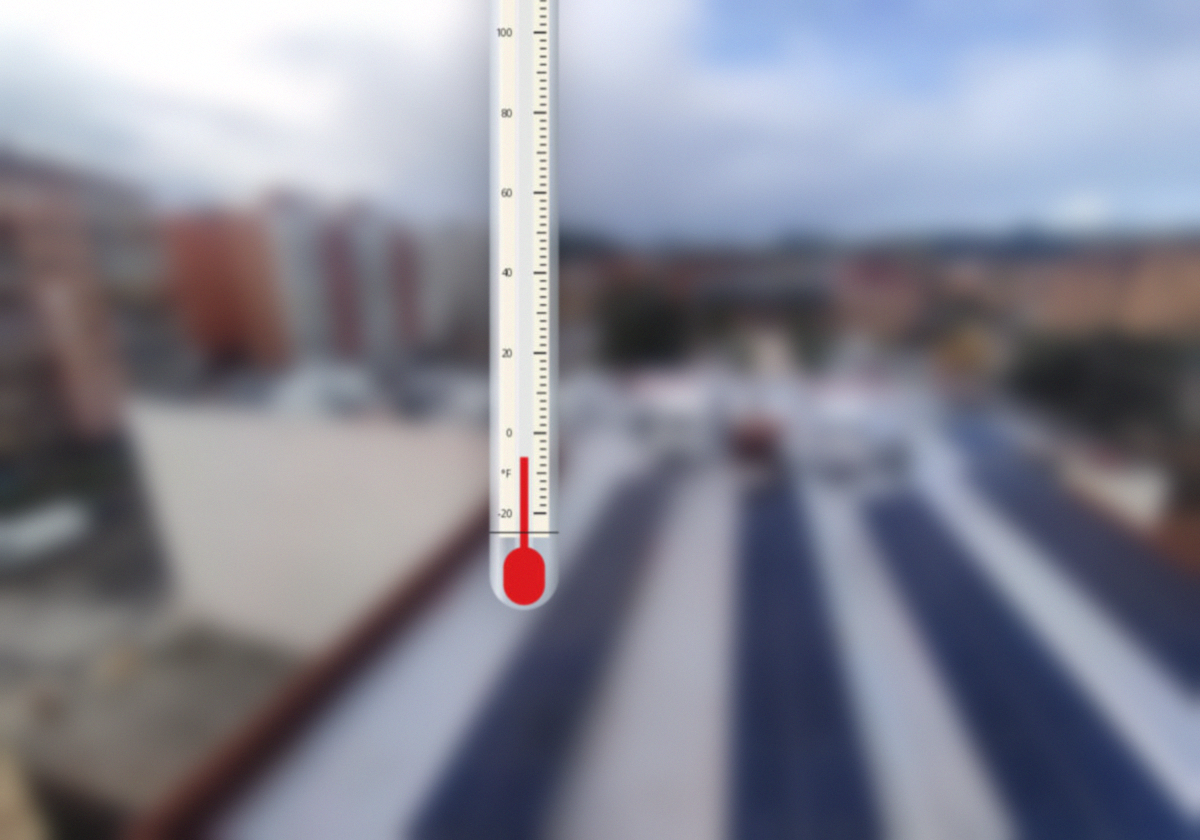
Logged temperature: -6 °F
